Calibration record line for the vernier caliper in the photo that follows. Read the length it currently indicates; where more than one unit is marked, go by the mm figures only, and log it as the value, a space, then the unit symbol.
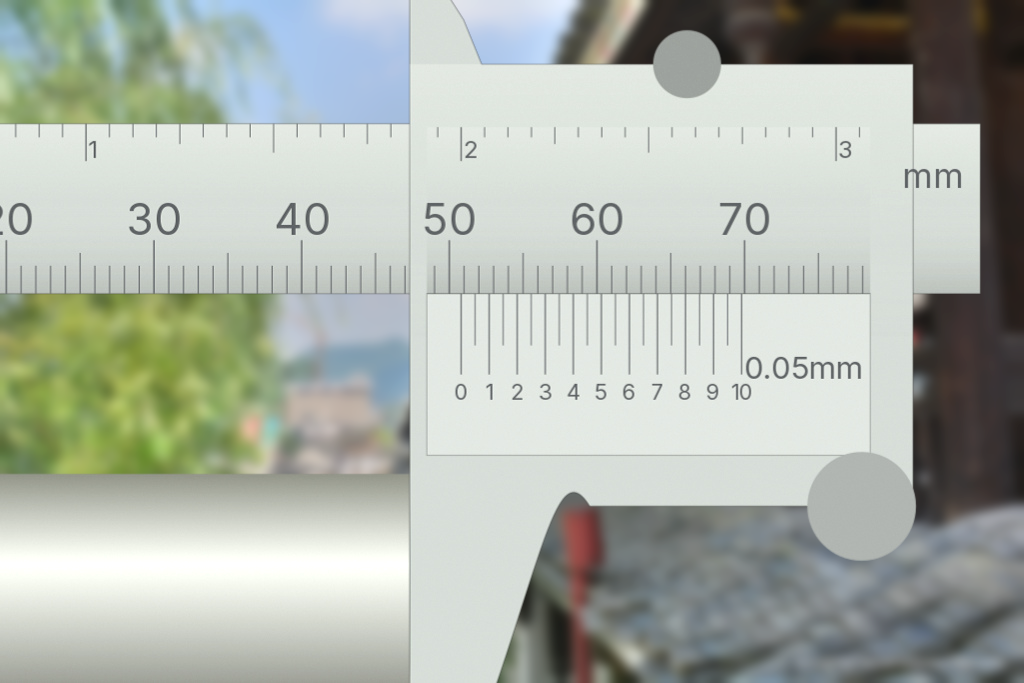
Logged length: 50.8 mm
